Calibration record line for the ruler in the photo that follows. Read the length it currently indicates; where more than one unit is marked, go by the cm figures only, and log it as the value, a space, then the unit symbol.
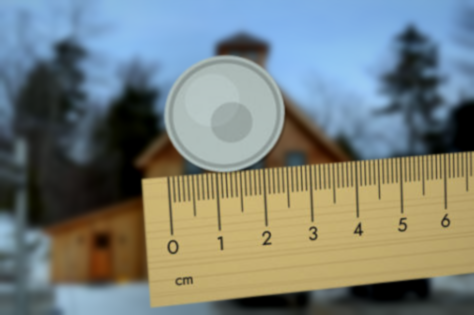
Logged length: 2.5 cm
